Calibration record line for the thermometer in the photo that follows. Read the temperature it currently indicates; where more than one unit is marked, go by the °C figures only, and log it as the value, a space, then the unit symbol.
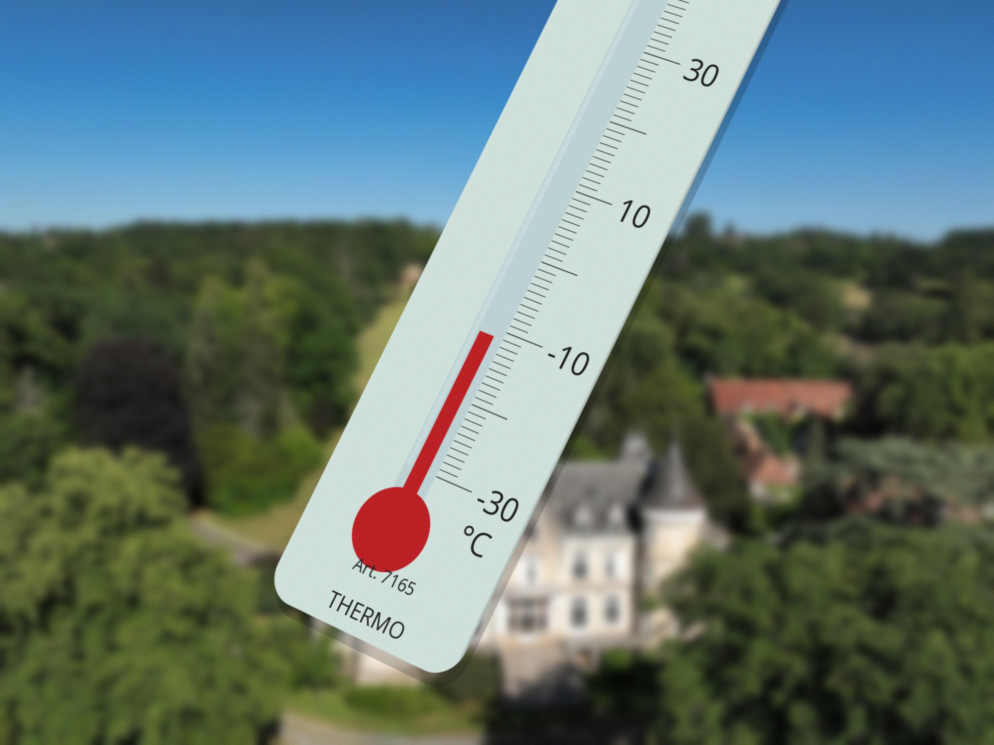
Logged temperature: -11 °C
